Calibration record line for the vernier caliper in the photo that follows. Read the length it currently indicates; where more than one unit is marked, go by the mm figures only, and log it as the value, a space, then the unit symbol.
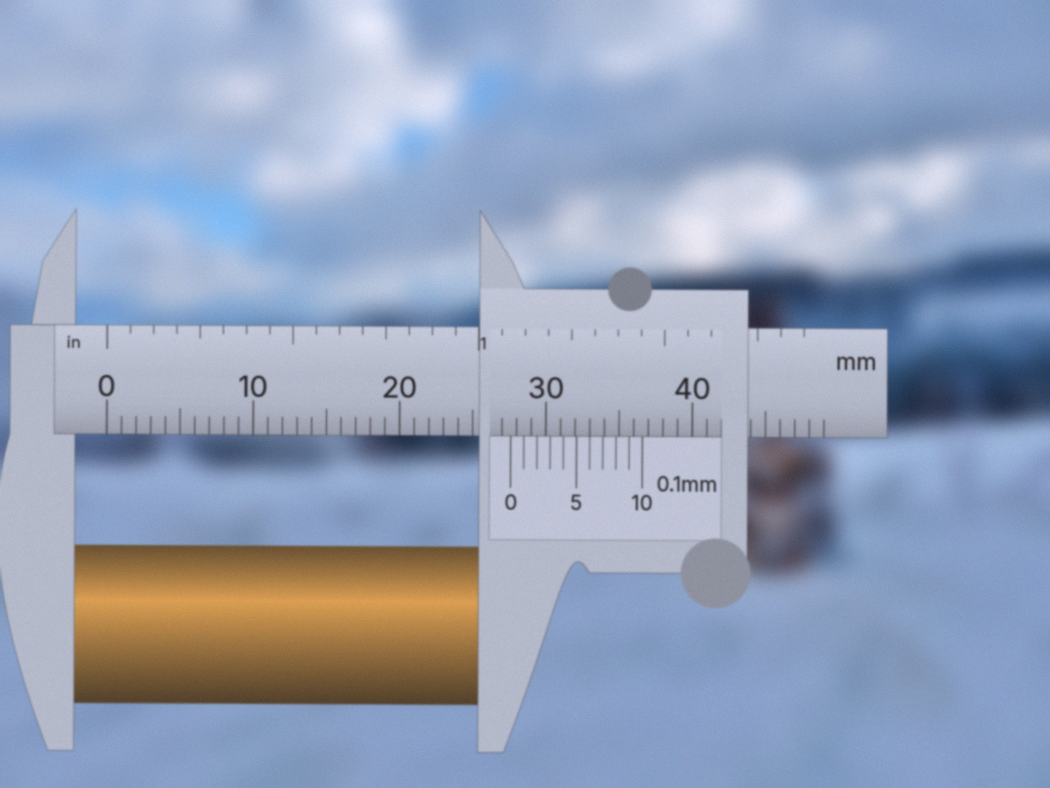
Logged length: 27.6 mm
